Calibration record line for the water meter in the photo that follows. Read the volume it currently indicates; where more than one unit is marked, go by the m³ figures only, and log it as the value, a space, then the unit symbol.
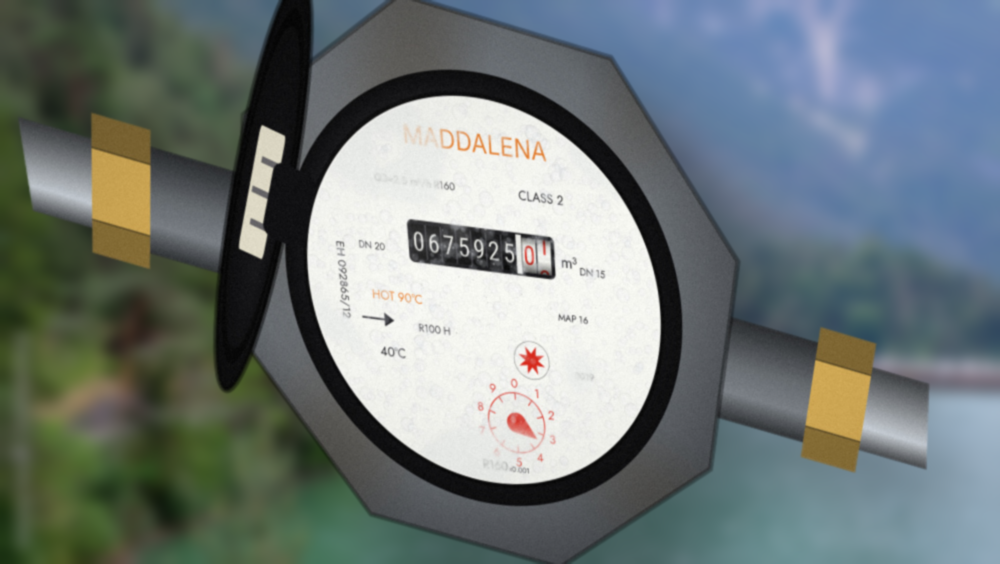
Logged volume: 675925.013 m³
